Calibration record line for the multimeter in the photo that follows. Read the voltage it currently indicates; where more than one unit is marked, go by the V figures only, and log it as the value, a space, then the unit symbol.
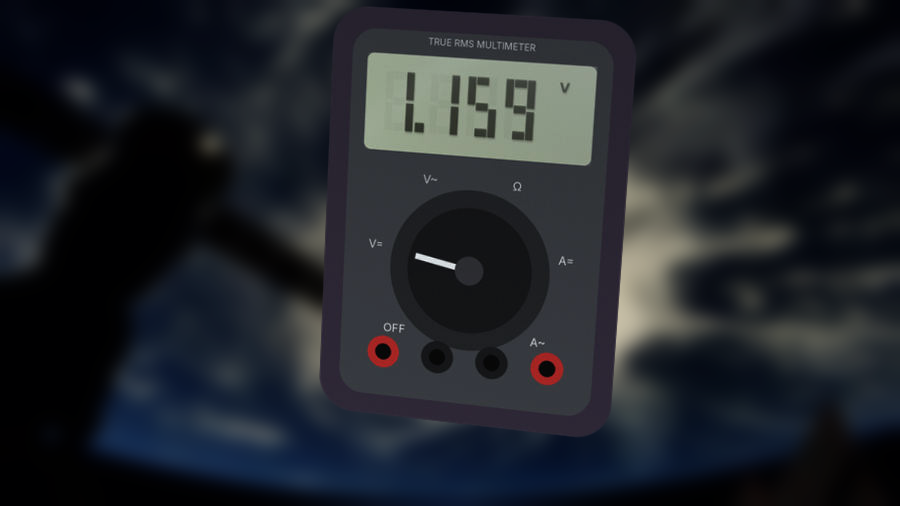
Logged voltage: 1.159 V
